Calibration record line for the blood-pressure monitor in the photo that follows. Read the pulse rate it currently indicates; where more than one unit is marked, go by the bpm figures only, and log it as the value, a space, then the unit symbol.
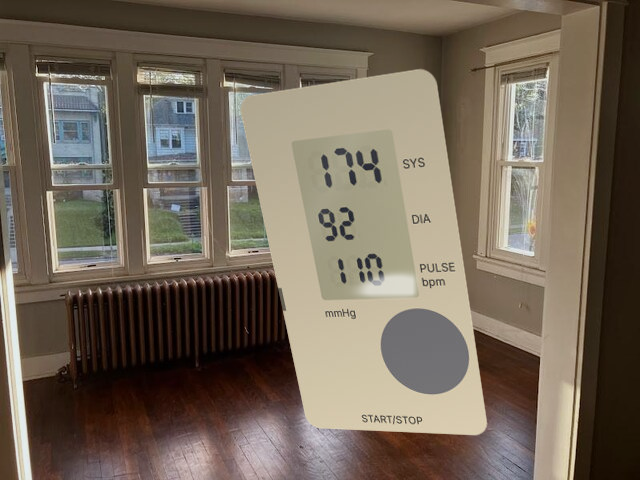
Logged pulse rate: 110 bpm
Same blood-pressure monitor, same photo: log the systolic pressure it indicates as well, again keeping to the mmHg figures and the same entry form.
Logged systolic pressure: 174 mmHg
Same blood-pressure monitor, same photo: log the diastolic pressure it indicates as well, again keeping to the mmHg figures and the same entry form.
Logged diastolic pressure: 92 mmHg
